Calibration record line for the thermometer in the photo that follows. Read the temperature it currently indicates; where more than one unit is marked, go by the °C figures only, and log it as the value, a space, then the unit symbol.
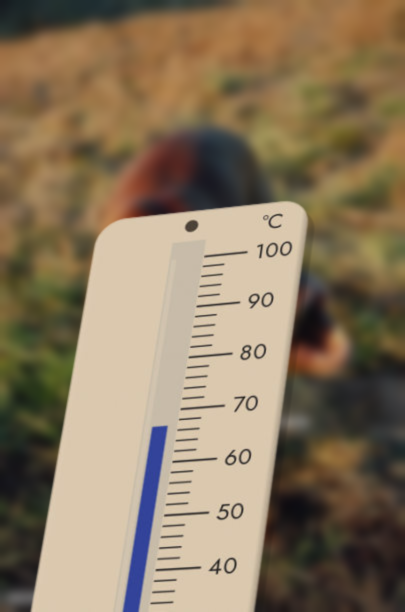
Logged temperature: 67 °C
